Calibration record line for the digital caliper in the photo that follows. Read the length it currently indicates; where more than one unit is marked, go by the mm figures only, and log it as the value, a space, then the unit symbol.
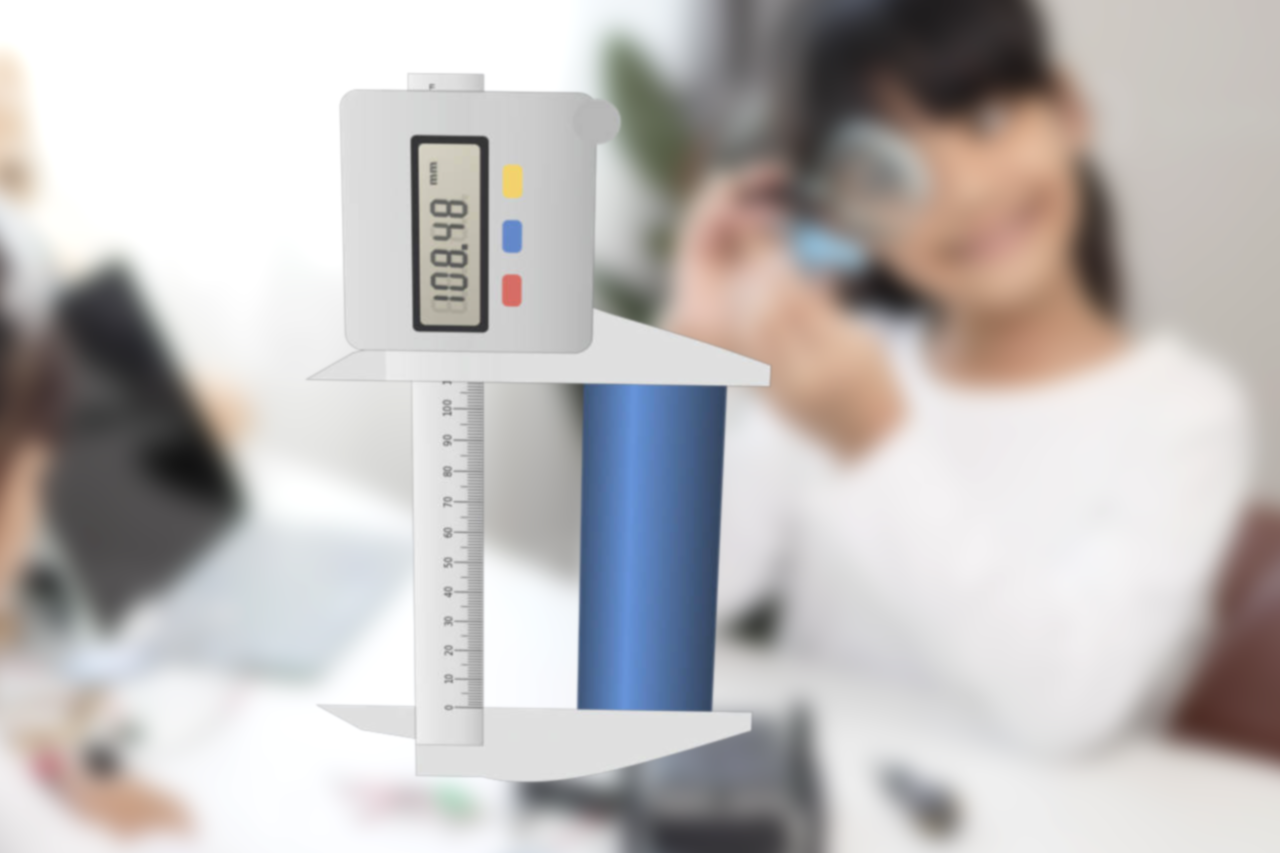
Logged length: 108.48 mm
